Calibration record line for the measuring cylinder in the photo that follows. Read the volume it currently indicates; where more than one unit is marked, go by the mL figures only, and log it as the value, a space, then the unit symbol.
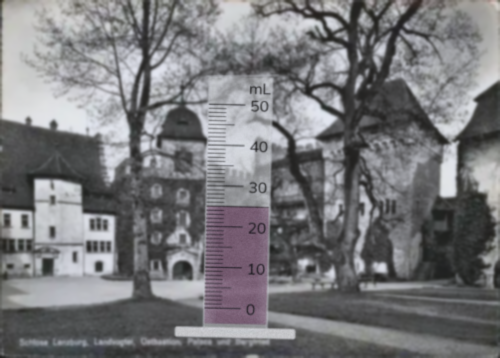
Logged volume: 25 mL
